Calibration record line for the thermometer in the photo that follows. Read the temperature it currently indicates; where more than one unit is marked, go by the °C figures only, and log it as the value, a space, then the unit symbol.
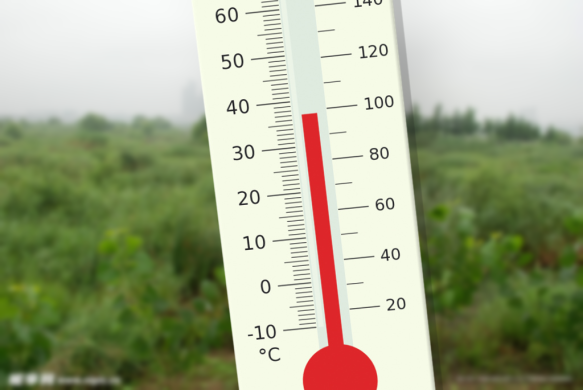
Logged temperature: 37 °C
